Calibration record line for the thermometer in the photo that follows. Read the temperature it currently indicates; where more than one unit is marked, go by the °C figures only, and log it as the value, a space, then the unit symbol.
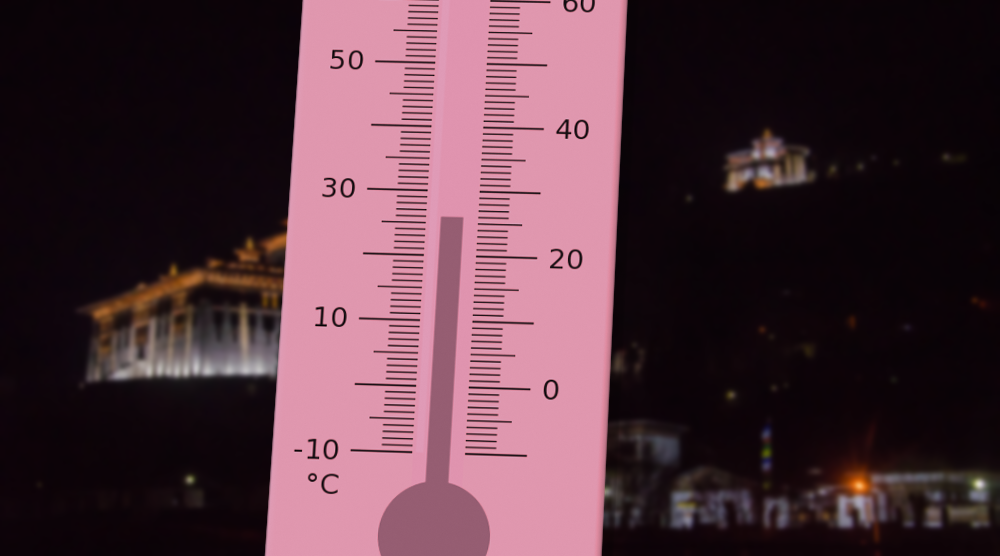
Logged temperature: 26 °C
